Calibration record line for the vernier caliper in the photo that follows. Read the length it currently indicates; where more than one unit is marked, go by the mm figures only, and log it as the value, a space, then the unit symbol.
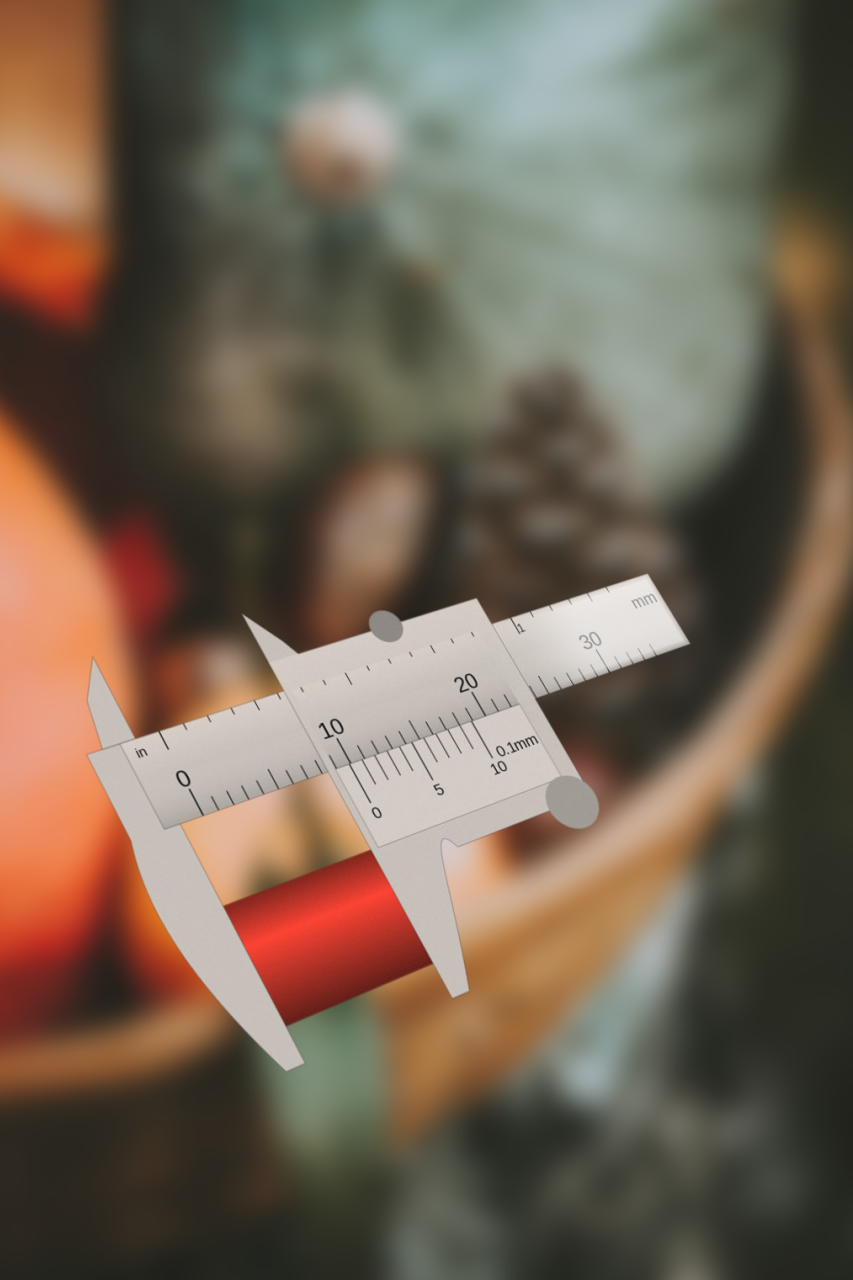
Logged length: 9.9 mm
